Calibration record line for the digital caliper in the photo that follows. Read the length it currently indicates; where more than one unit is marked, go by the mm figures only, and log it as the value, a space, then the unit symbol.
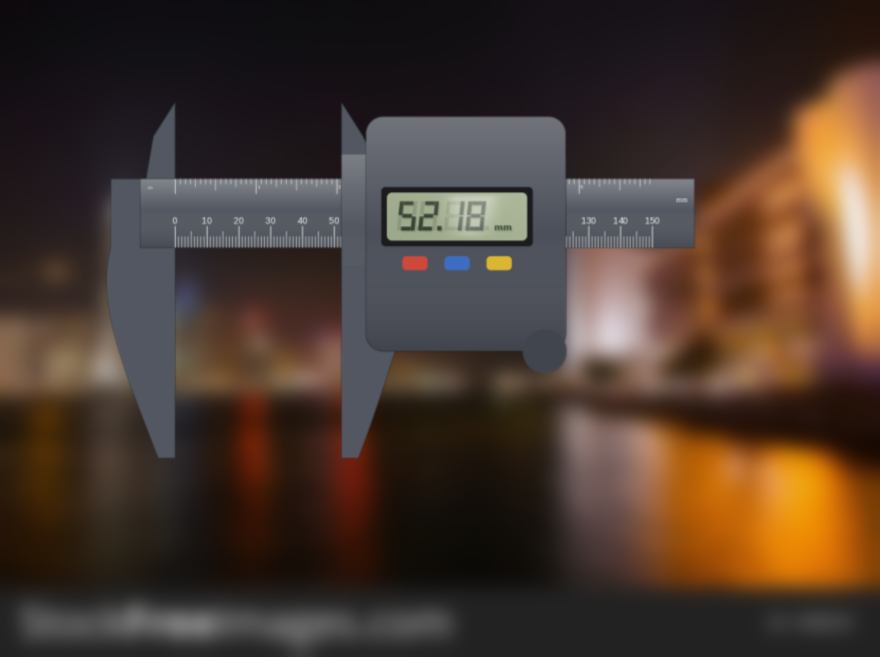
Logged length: 52.18 mm
